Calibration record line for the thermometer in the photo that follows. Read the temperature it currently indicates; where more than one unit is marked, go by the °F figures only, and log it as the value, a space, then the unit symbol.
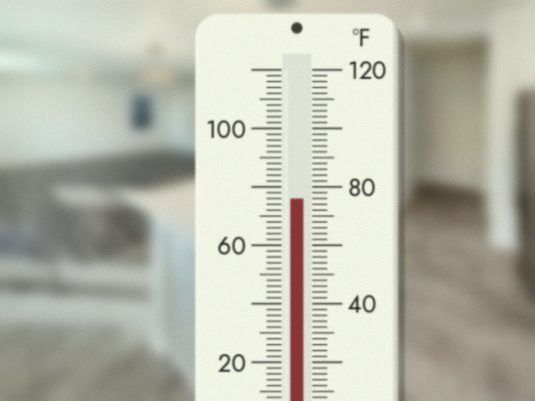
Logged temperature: 76 °F
